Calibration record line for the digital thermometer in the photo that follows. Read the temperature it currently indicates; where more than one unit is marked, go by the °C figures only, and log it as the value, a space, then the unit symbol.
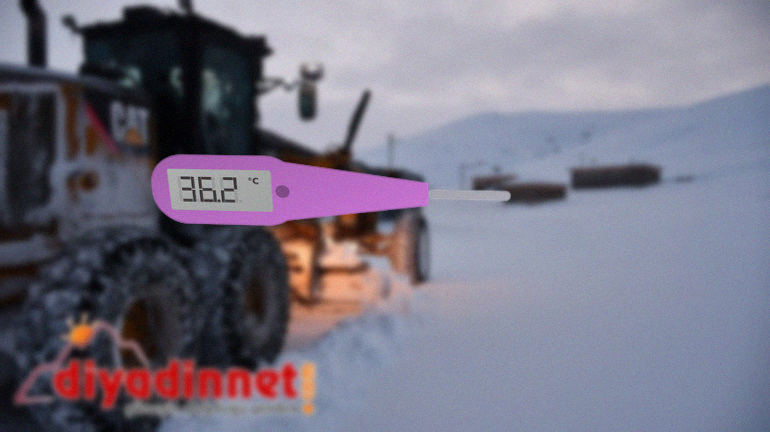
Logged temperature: 36.2 °C
